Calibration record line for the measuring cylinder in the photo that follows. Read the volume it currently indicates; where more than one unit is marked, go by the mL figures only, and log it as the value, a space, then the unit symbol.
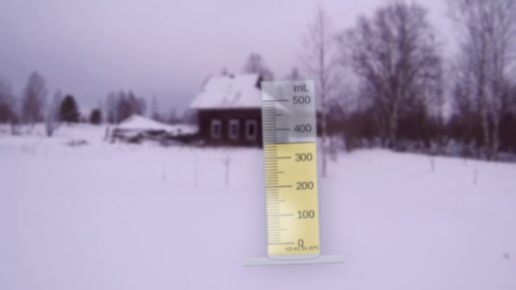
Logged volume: 350 mL
